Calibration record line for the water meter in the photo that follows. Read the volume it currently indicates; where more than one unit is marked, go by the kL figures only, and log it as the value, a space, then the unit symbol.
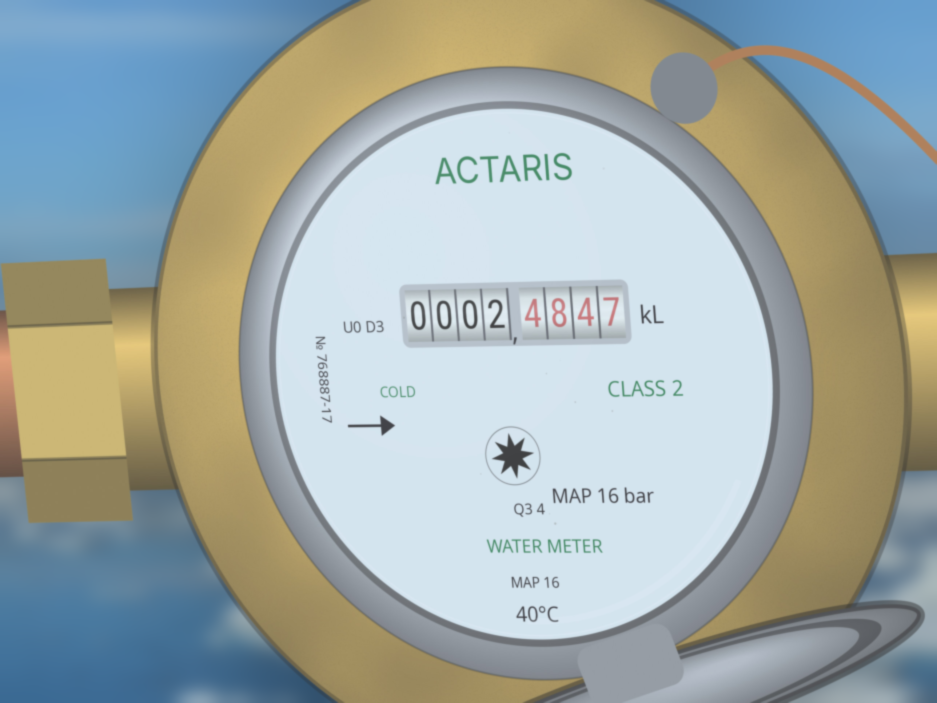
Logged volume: 2.4847 kL
